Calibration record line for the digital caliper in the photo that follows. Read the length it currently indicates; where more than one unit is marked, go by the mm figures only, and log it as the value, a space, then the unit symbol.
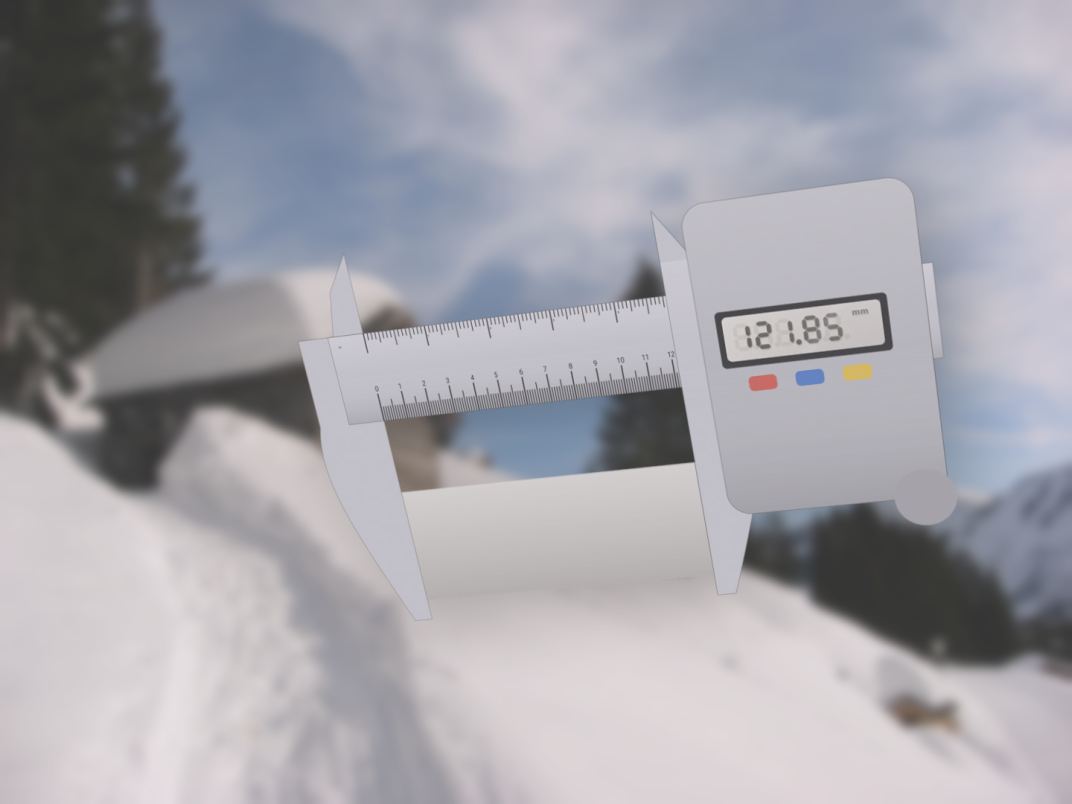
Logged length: 121.85 mm
